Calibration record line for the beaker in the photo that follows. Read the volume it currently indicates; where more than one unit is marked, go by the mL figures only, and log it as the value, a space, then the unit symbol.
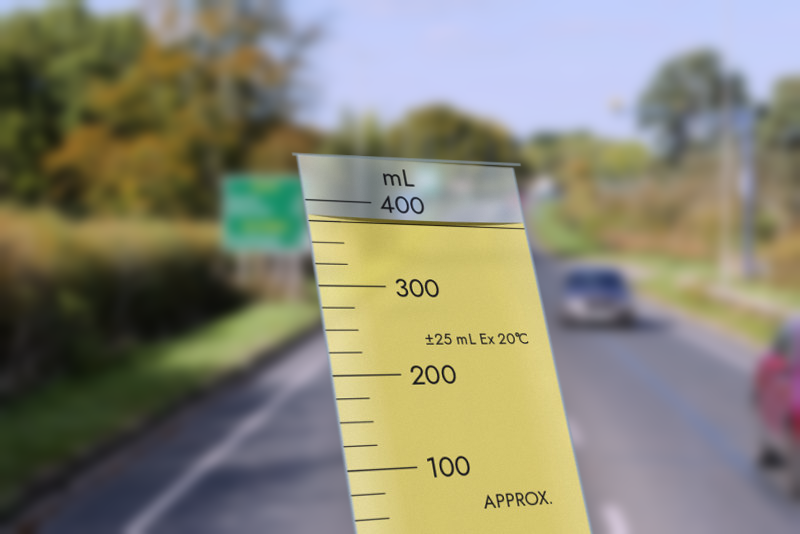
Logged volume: 375 mL
